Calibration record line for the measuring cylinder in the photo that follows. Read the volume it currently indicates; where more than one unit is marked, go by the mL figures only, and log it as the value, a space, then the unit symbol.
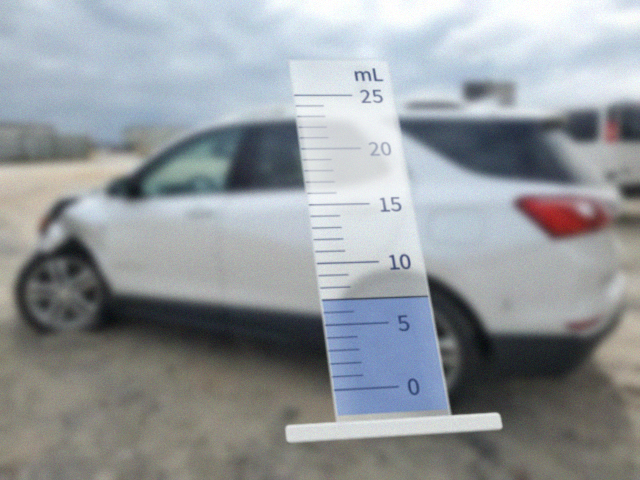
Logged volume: 7 mL
